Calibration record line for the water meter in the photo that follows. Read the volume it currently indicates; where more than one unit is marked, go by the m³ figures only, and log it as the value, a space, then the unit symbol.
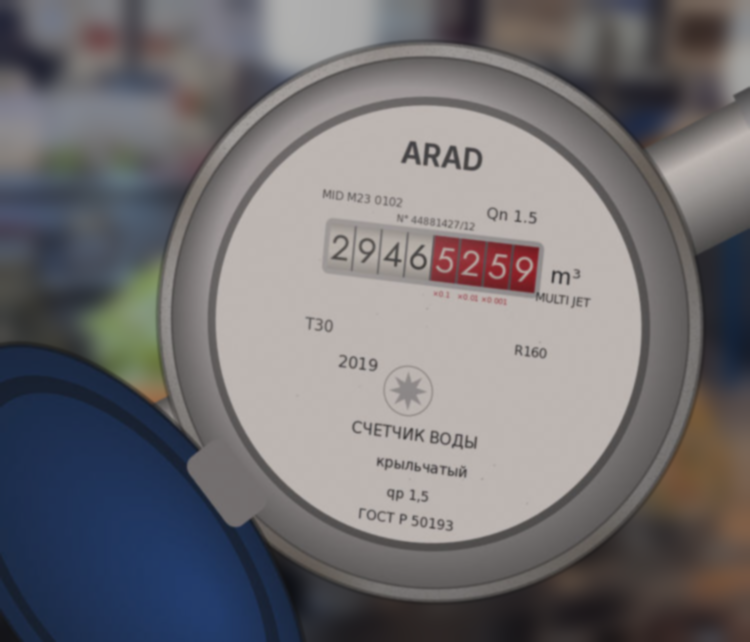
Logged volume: 2946.5259 m³
